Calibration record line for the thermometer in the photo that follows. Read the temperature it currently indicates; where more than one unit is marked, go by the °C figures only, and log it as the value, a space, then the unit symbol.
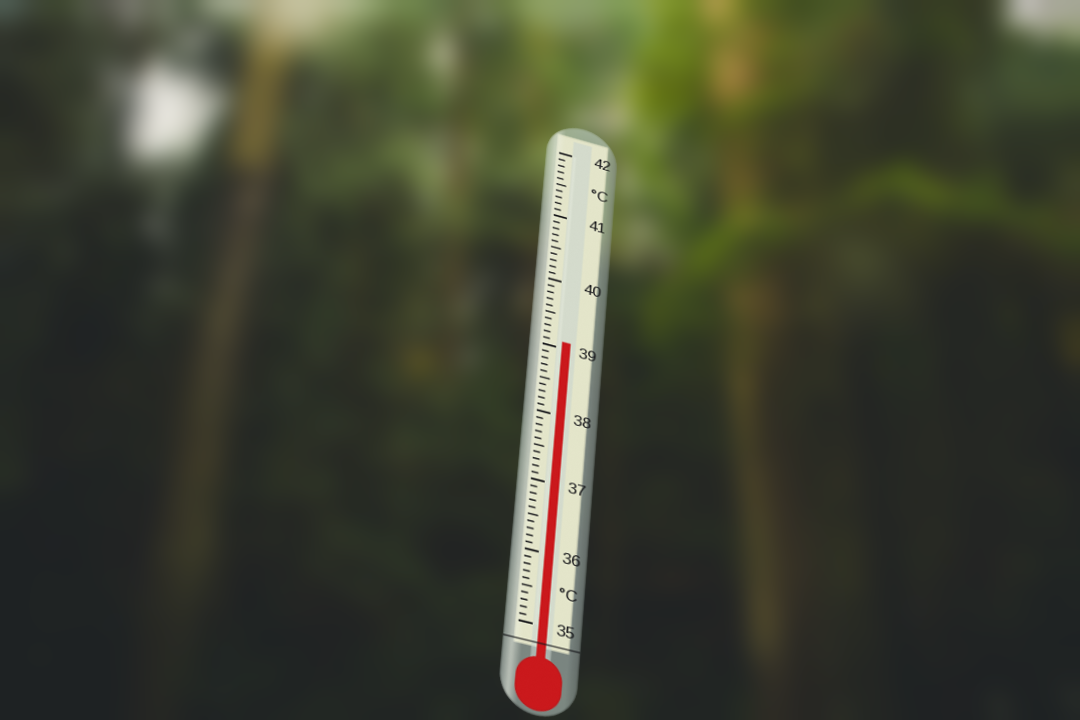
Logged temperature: 39.1 °C
